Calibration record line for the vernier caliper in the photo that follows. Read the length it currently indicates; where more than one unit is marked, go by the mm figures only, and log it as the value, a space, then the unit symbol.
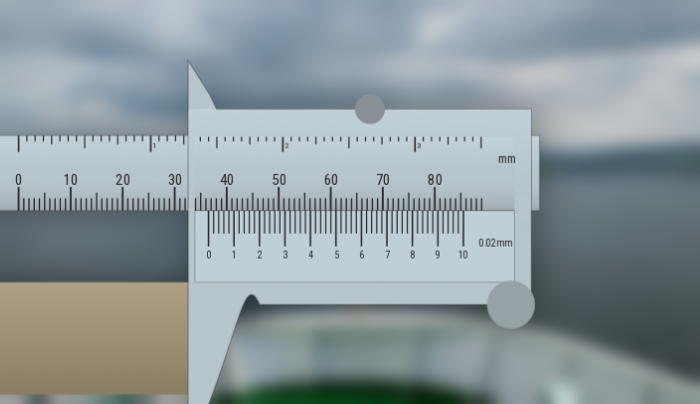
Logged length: 36.5 mm
